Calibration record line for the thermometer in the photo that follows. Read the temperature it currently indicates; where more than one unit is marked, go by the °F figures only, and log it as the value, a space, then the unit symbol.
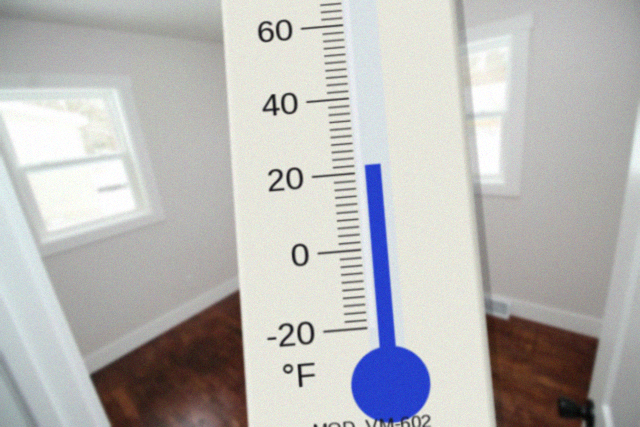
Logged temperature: 22 °F
